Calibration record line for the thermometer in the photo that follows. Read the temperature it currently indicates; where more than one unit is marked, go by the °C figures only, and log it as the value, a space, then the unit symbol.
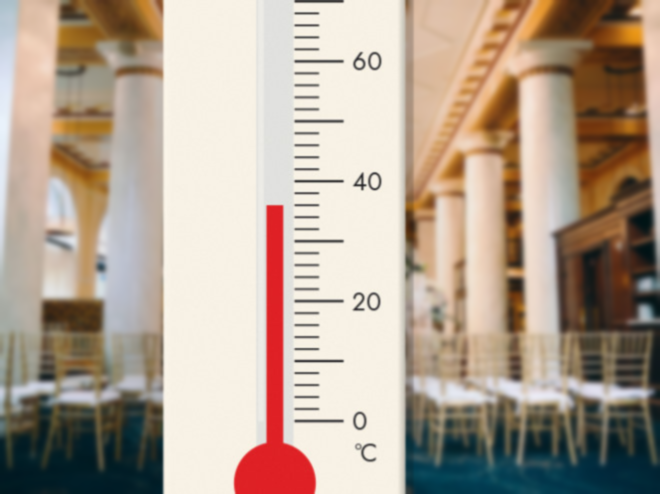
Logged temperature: 36 °C
